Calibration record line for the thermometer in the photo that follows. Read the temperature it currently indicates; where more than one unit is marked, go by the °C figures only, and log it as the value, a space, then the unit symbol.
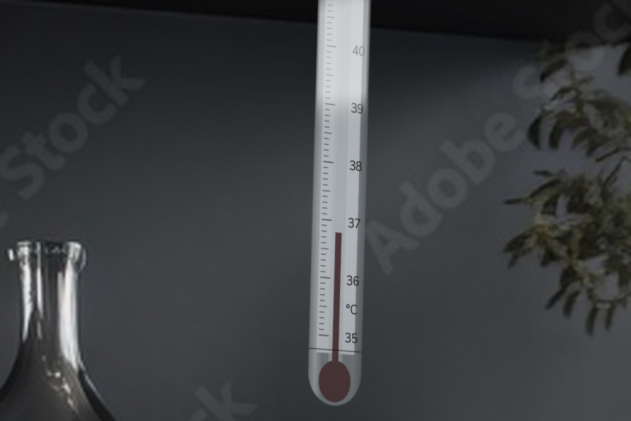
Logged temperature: 36.8 °C
